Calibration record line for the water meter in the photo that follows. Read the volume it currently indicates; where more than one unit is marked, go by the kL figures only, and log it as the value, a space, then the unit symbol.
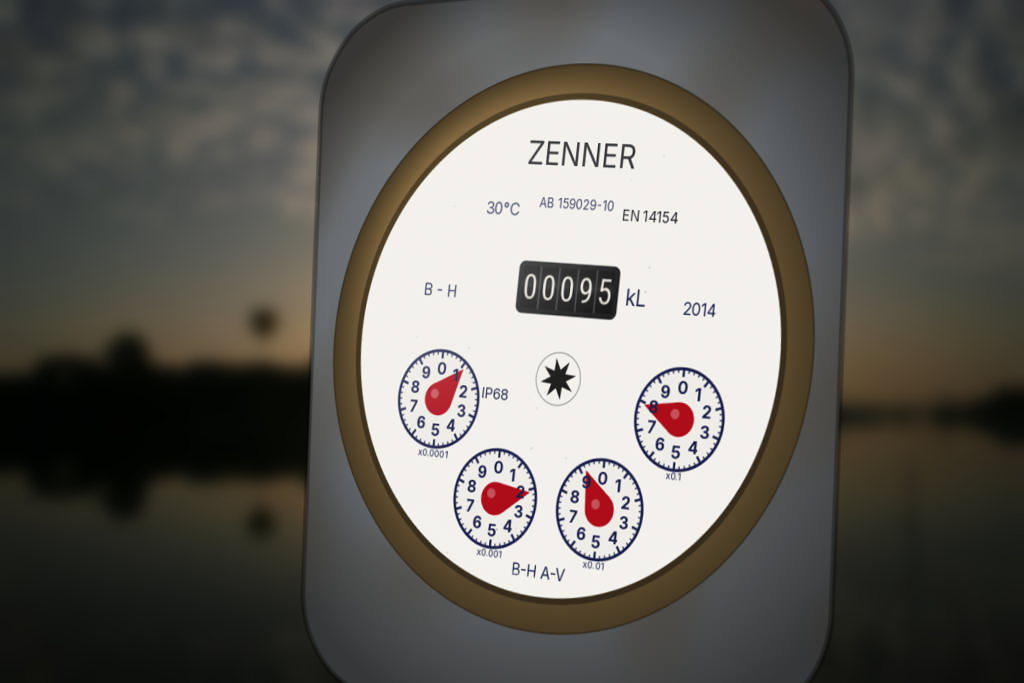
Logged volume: 95.7921 kL
